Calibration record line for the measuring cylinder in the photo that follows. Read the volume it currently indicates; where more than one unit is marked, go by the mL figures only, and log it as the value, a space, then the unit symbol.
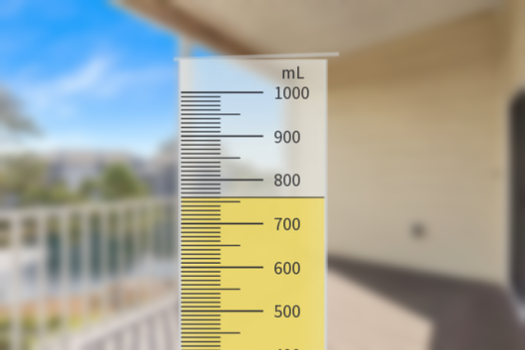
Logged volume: 760 mL
